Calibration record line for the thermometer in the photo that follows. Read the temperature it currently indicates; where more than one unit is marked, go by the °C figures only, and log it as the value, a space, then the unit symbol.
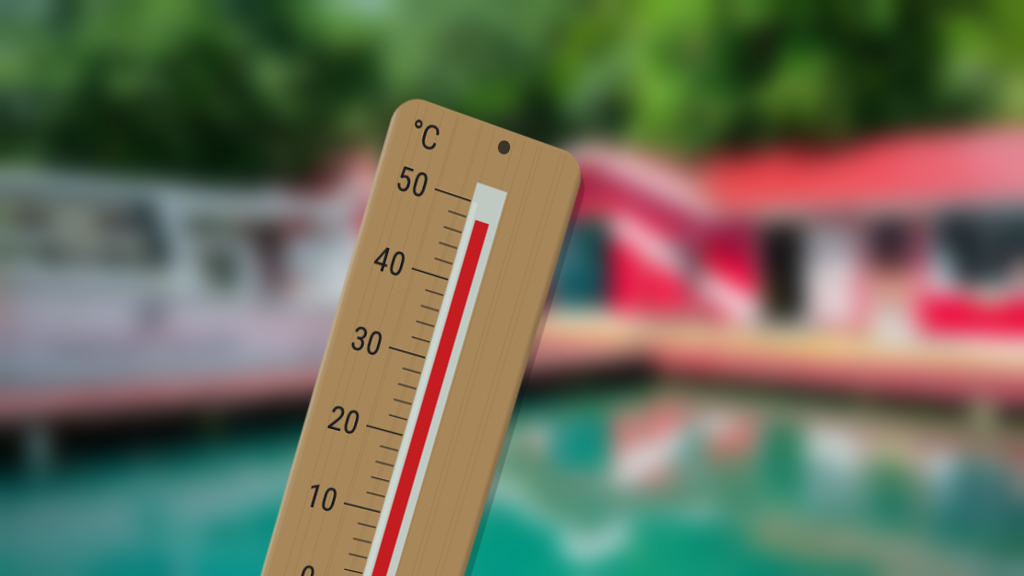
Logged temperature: 48 °C
